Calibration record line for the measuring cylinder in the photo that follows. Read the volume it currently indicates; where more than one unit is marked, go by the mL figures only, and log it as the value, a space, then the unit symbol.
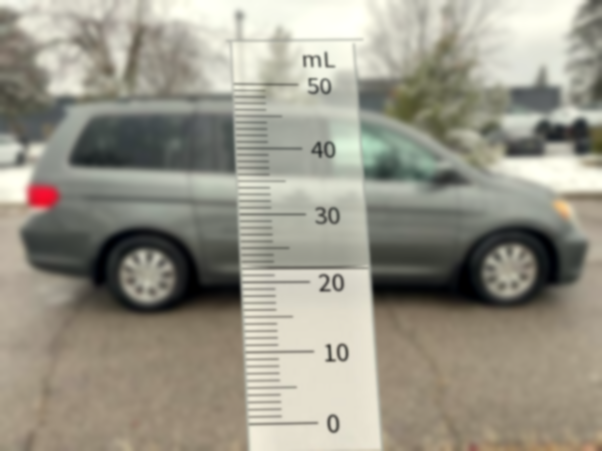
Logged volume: 22 mL
